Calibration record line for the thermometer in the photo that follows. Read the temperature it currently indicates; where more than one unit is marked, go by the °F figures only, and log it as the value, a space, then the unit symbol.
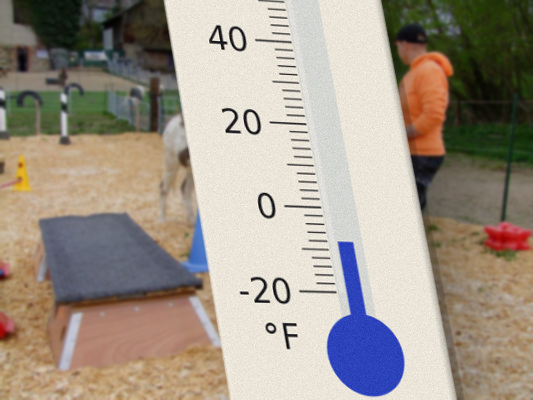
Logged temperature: -8 °F
